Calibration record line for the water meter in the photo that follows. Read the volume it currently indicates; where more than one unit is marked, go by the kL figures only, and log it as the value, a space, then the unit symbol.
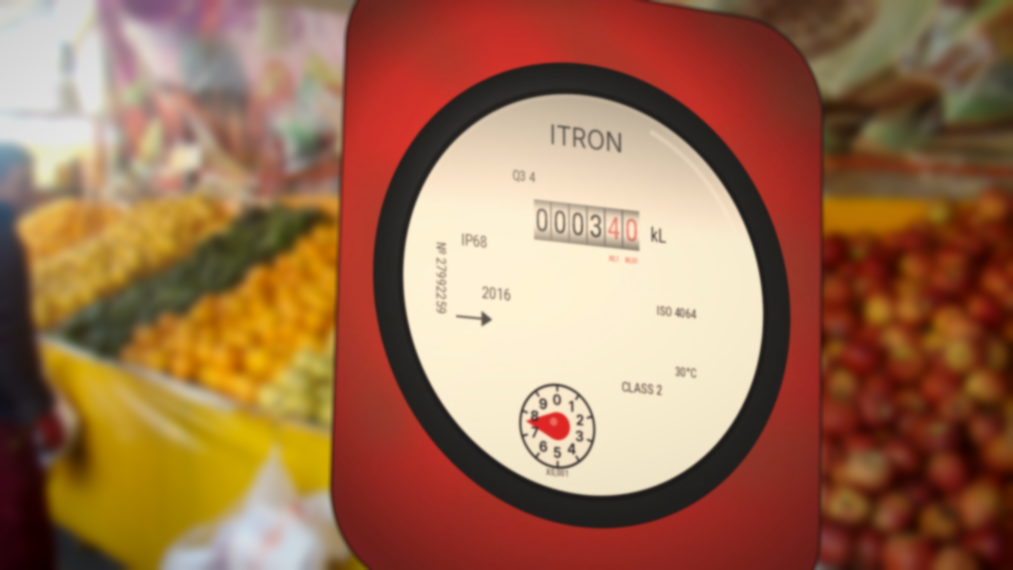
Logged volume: 3.407 kL
